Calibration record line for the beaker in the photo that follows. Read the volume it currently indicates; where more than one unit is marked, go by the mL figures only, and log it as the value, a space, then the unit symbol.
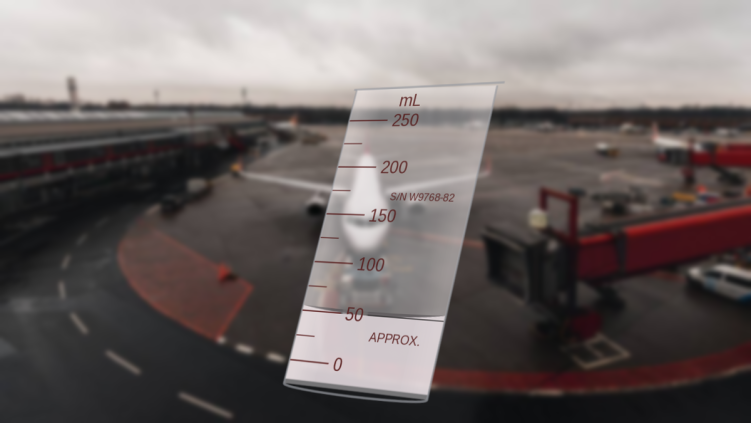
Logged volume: 50 mL
